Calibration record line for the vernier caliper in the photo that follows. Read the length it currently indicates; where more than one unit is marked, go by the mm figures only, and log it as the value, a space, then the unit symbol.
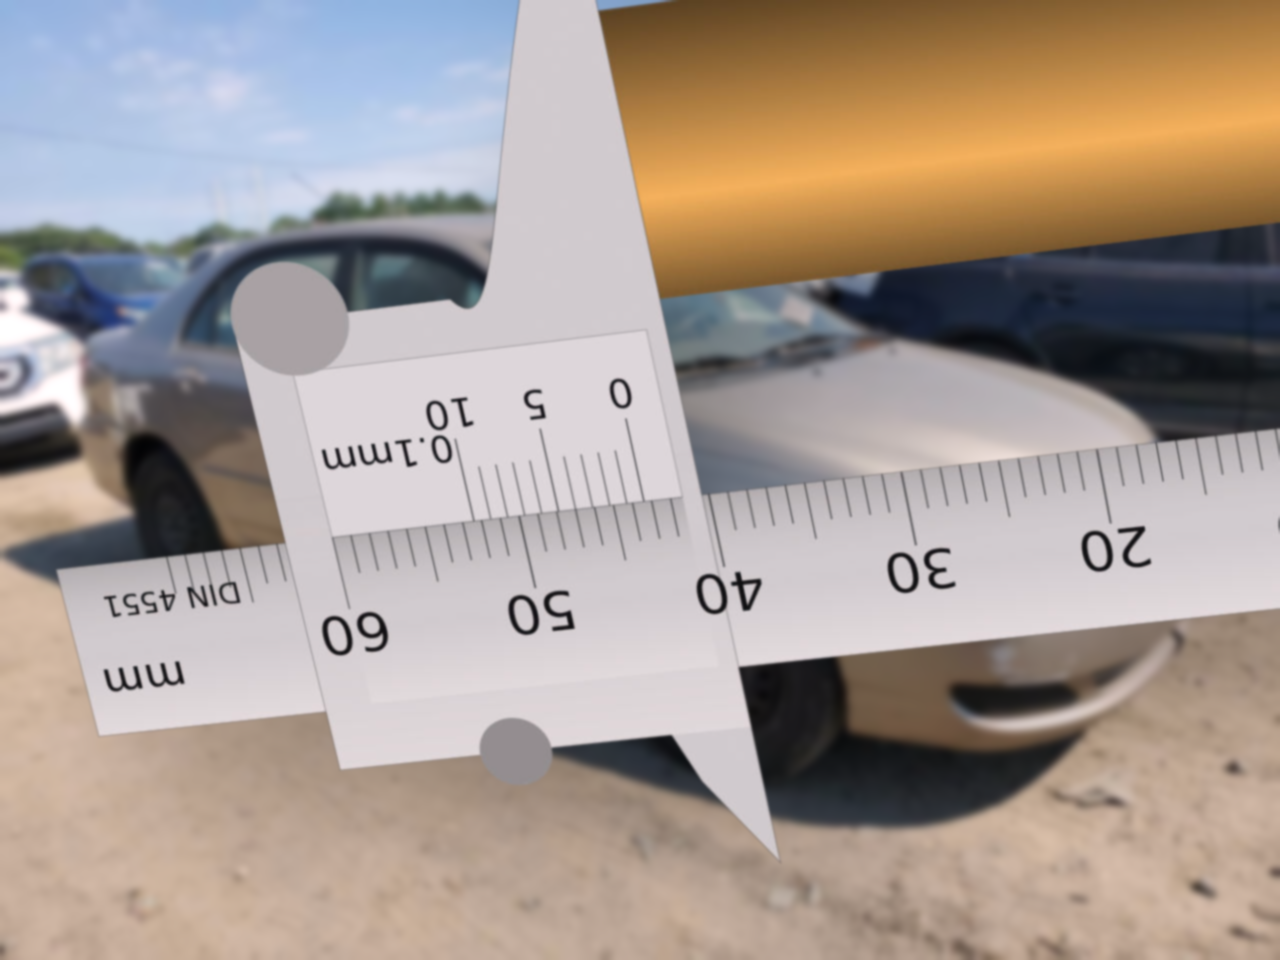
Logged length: 43.4 mm
